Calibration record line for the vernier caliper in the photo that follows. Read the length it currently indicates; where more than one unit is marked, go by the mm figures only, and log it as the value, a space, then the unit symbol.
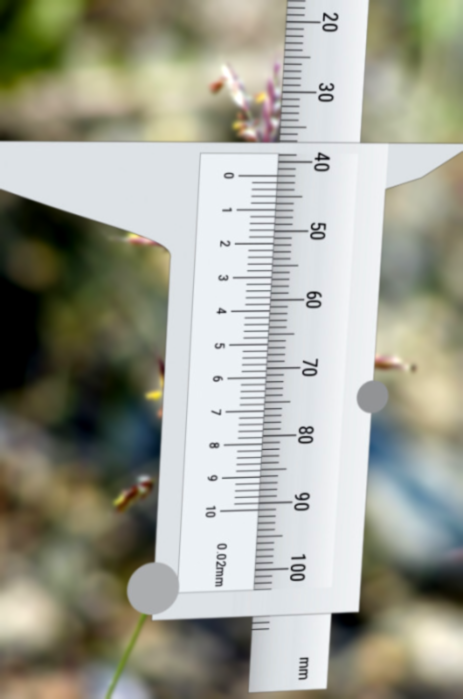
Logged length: 42.0 mm
